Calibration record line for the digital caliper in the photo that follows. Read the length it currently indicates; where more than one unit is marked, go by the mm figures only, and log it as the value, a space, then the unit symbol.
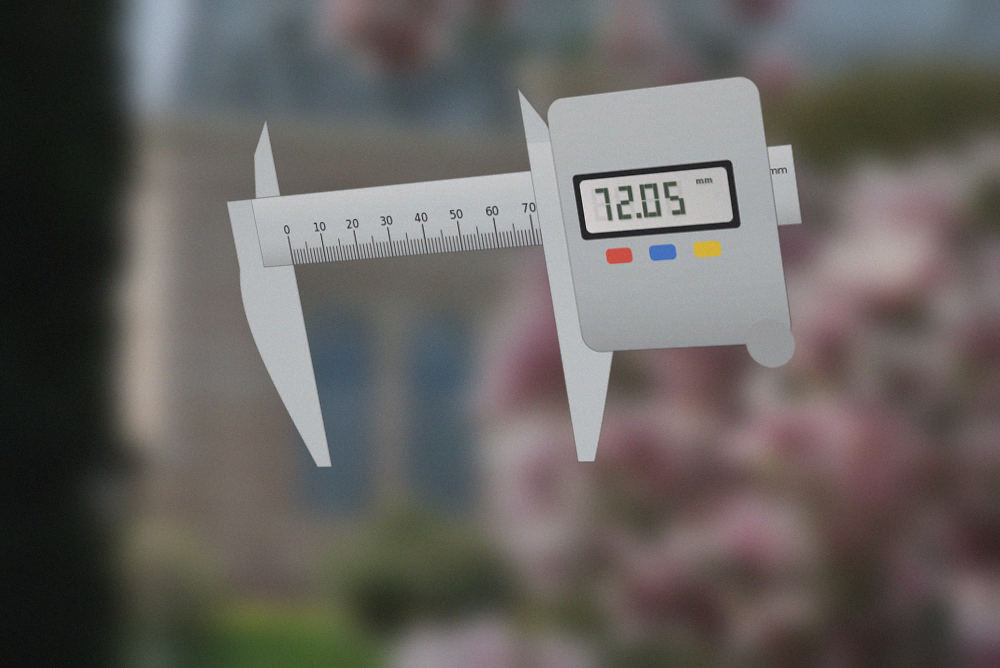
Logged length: 72.05 mm
